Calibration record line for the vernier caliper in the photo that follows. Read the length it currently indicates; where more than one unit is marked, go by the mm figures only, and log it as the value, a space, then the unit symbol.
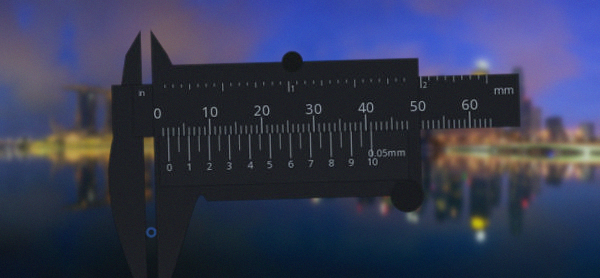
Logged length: 2.0 mm
